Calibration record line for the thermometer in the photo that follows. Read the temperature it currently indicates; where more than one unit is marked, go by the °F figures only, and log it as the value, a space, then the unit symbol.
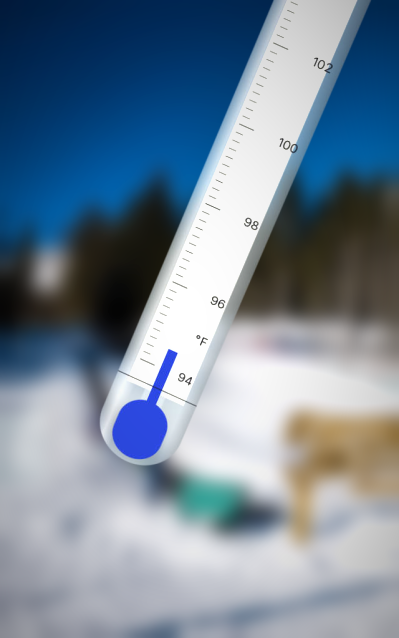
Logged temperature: 94.5 °F
